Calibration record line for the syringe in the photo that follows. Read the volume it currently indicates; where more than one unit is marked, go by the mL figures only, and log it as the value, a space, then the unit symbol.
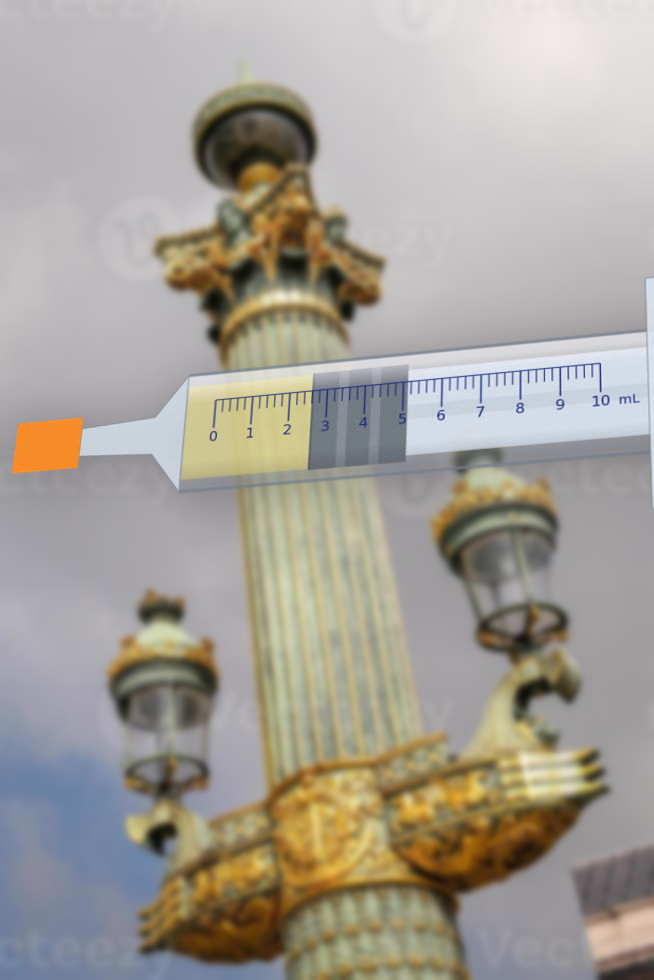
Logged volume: 2.6 mL
